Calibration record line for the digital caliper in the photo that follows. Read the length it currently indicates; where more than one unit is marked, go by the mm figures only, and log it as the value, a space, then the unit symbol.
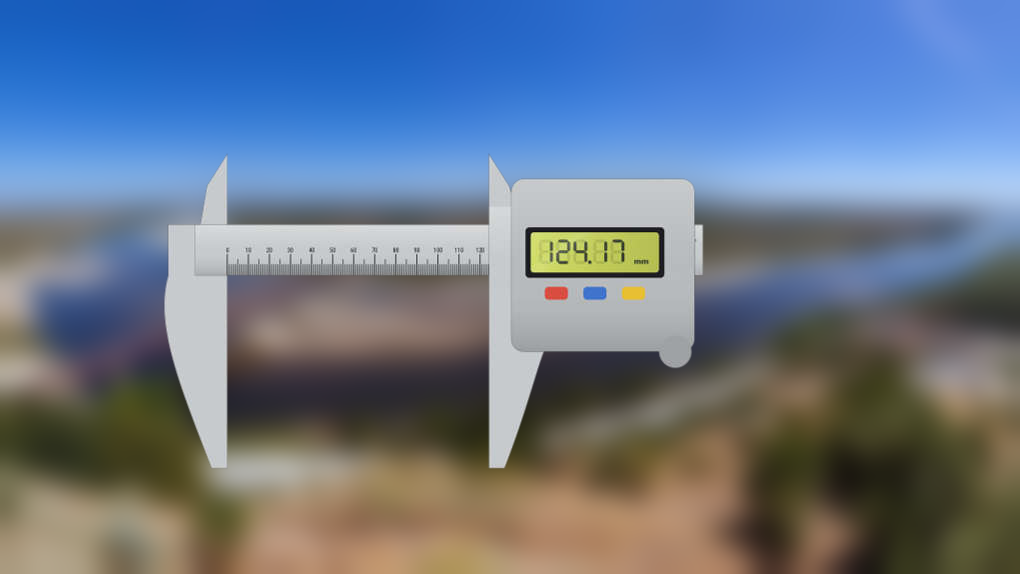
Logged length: 124.17 mm
